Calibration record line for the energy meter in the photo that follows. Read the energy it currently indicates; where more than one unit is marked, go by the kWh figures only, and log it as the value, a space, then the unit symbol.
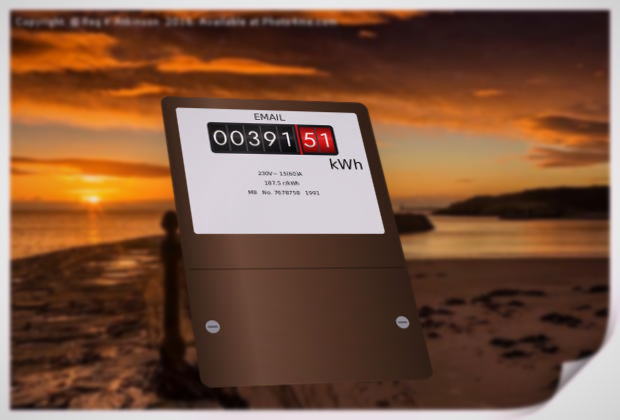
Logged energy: 391.51 kWh
